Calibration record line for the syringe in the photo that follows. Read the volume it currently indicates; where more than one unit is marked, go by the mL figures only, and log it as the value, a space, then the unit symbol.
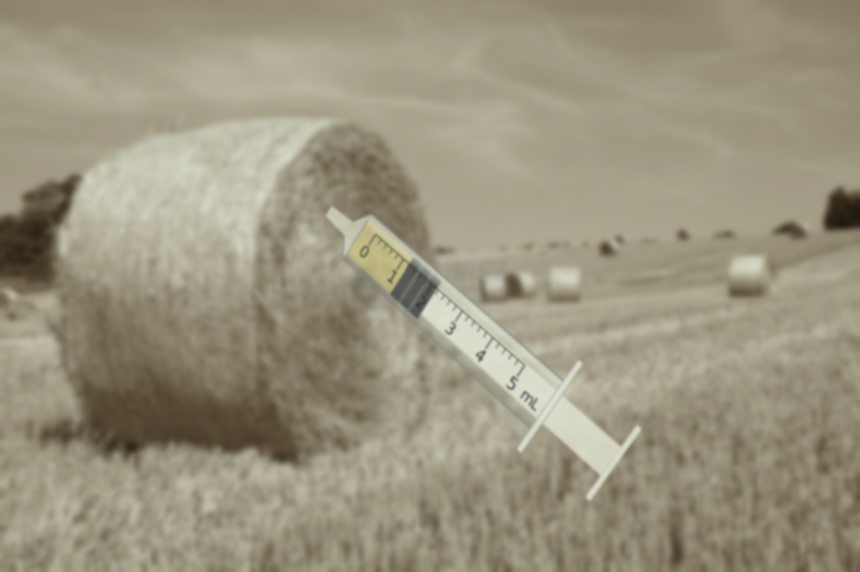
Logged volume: 1.2 mL
